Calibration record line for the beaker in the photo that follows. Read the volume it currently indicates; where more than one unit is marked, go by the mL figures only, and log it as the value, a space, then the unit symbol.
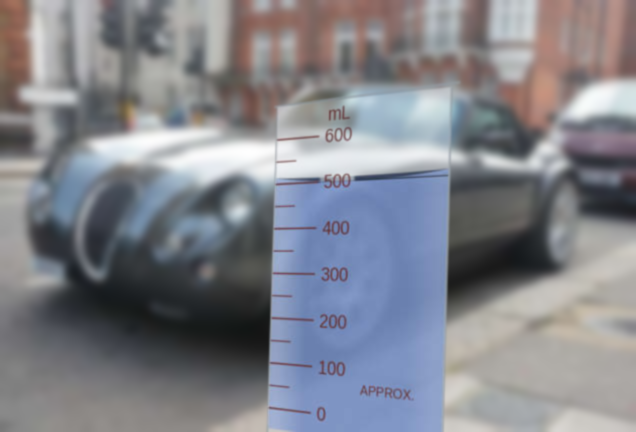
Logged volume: 500 mL
